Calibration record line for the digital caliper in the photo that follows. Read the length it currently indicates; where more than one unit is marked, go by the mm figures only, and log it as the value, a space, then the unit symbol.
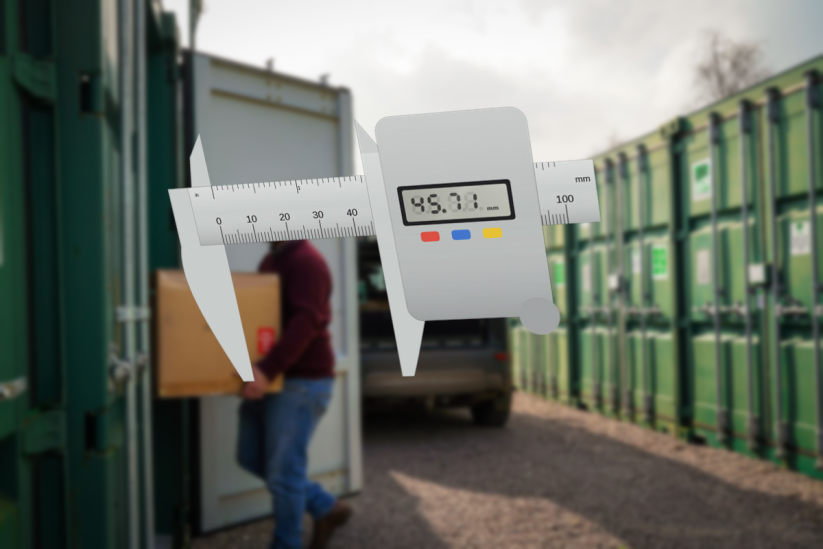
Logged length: 45.71 mm
